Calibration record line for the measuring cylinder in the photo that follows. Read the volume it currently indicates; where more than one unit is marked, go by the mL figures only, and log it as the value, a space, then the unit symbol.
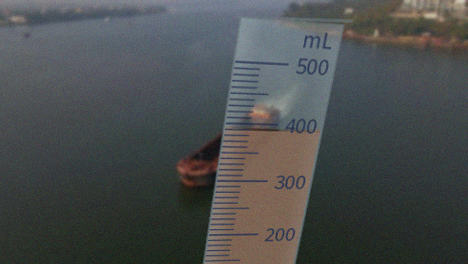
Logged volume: 390 mL
